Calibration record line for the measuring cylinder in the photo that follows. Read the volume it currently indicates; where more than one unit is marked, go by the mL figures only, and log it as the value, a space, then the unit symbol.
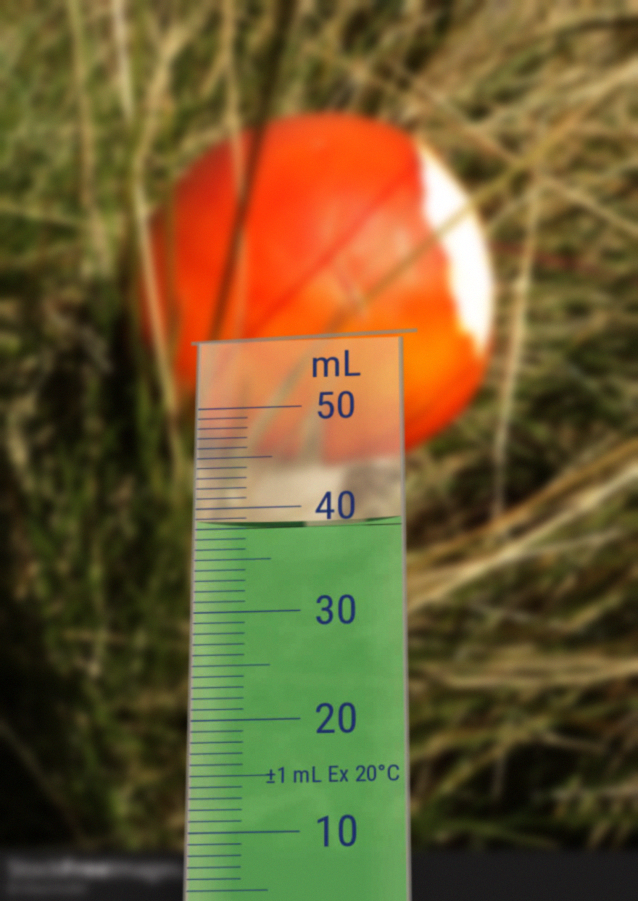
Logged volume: 38 mL
